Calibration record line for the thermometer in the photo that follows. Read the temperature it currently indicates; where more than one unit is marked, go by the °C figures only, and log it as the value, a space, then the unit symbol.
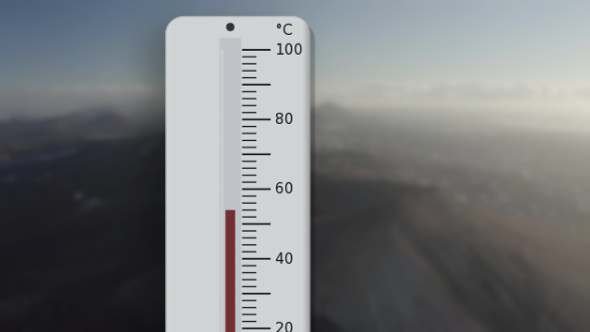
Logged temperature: 54 °C
